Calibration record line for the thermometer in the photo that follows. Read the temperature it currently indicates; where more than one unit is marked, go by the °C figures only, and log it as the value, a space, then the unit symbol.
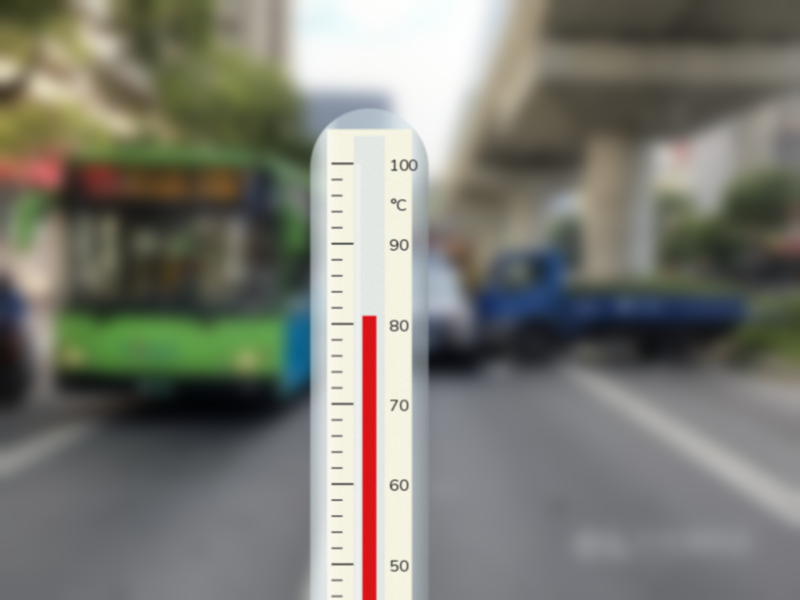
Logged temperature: 81 °C
